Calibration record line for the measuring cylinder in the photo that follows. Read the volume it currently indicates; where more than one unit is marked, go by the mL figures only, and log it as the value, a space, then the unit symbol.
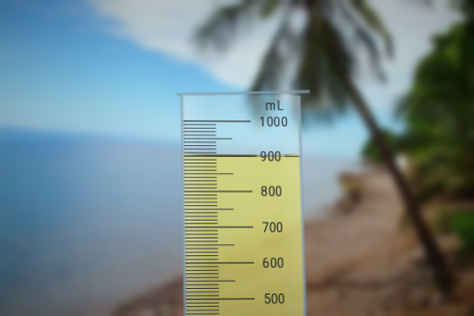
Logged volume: 900 mL
